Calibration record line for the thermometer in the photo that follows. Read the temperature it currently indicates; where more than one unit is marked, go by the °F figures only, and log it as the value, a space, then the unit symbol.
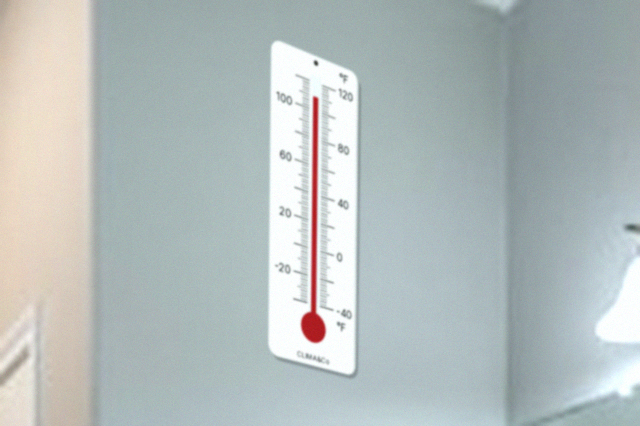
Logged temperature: 110 °F
